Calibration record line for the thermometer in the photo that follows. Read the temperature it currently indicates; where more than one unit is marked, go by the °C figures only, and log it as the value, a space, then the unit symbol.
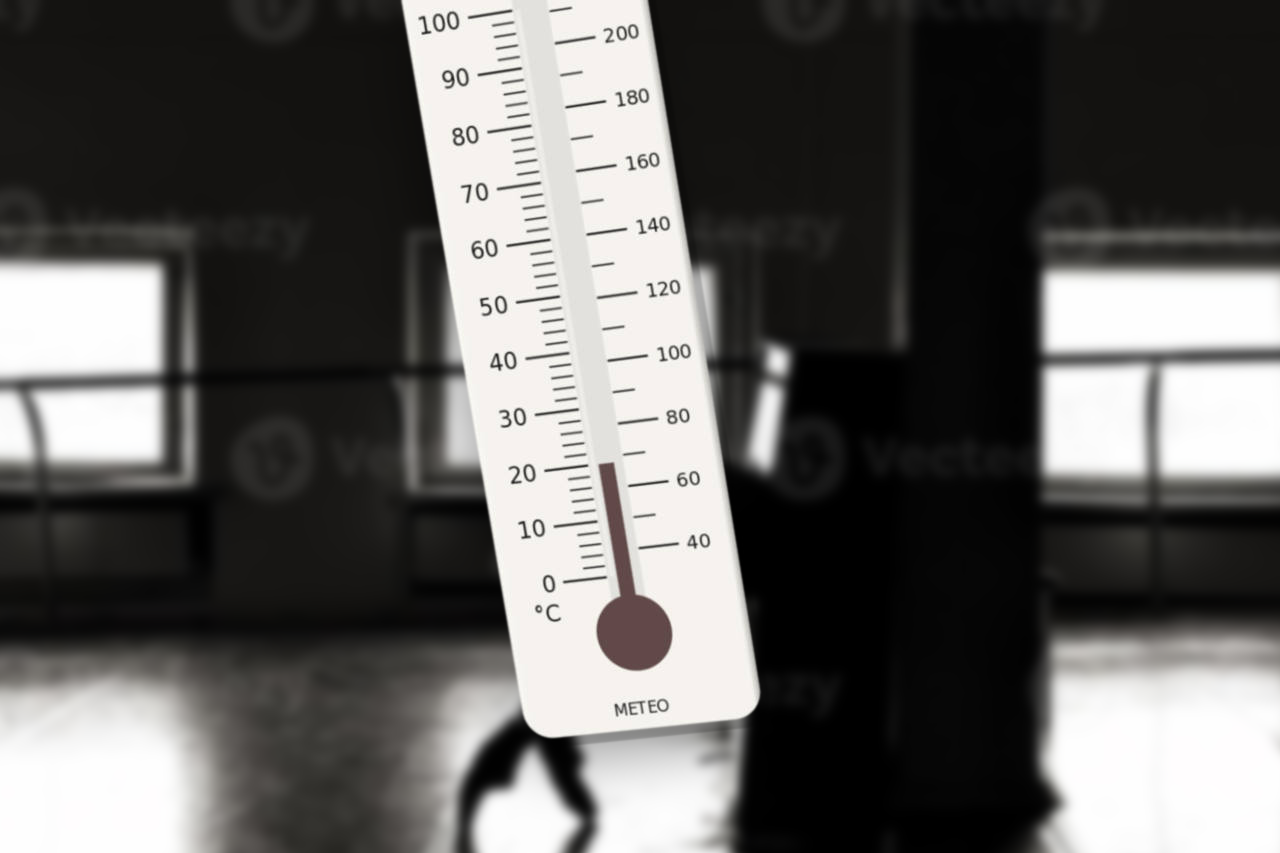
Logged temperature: 20 °C
